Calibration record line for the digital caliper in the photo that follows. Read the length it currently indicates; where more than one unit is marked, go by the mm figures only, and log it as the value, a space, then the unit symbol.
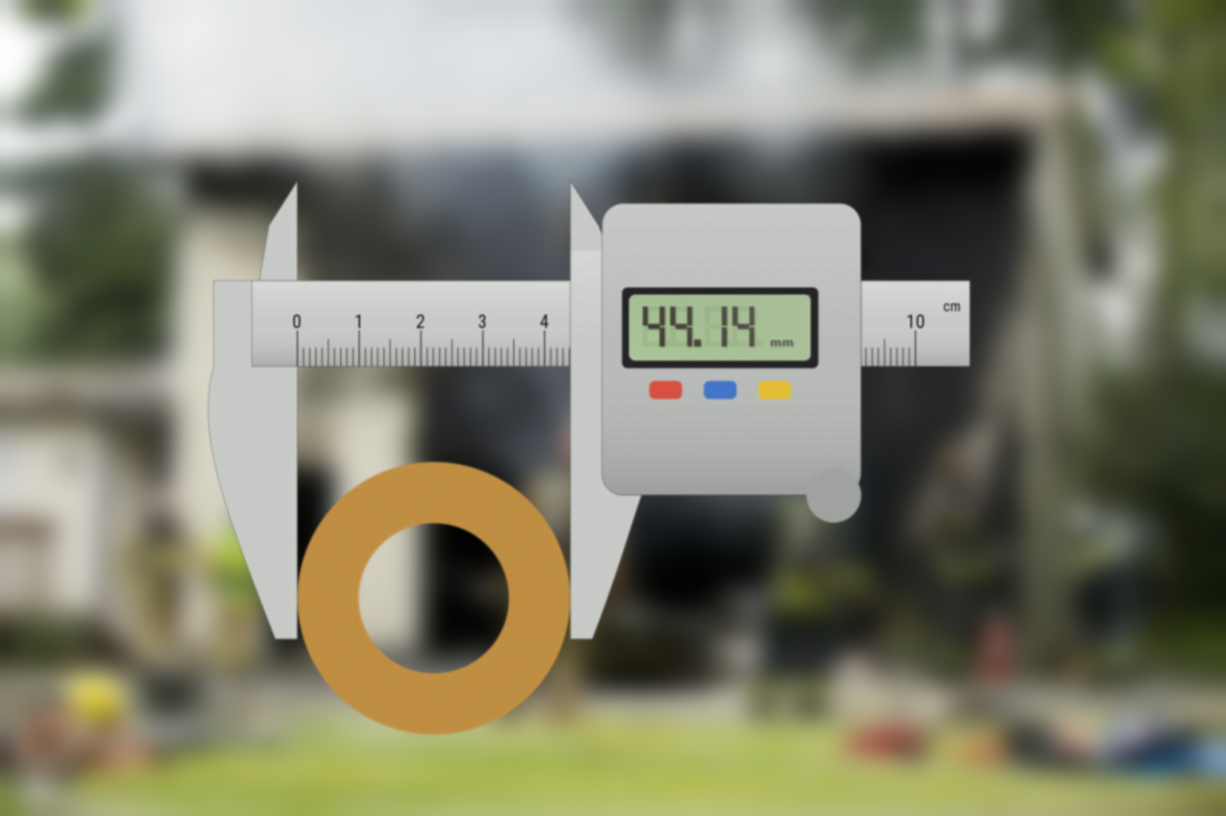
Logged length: 44.14 mm
